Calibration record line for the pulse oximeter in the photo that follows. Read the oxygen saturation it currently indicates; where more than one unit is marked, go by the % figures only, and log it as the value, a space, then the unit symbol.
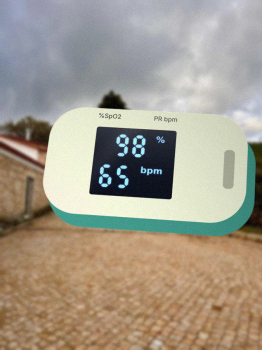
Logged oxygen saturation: 98 %
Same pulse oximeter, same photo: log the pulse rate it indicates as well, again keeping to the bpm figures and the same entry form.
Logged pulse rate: 65 bpm
